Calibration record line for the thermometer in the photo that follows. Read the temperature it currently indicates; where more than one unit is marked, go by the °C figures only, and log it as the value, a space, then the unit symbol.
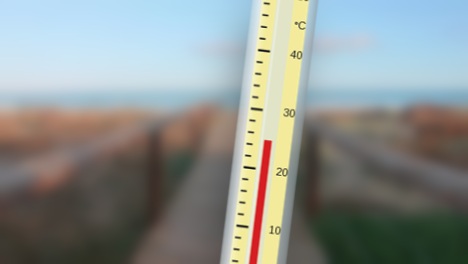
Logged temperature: 25 °C
